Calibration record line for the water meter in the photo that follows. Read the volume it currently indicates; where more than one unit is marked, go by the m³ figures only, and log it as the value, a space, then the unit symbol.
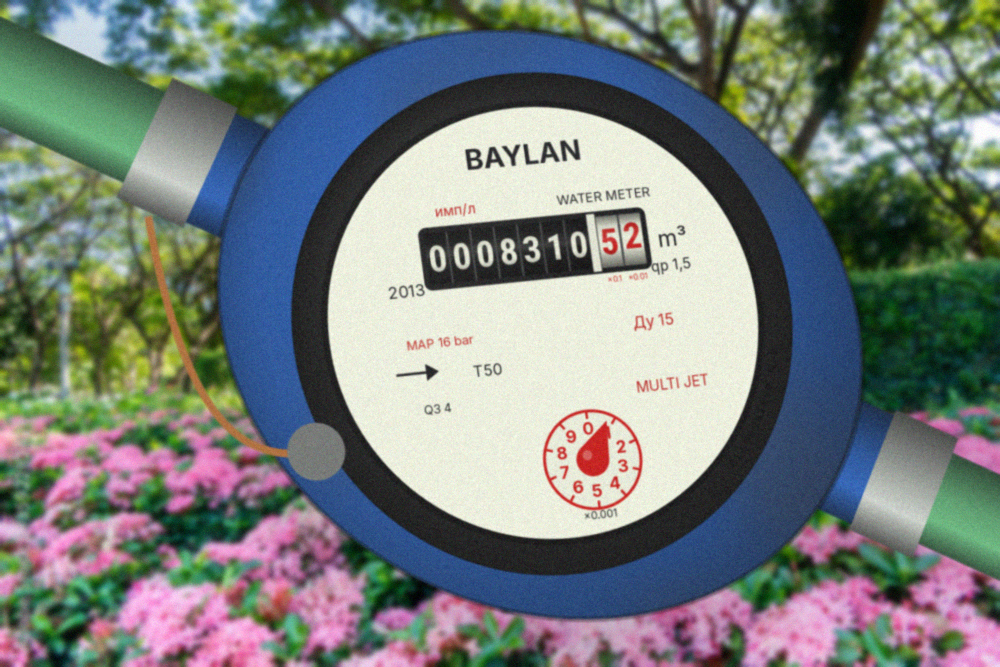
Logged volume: 8310.520 m³
